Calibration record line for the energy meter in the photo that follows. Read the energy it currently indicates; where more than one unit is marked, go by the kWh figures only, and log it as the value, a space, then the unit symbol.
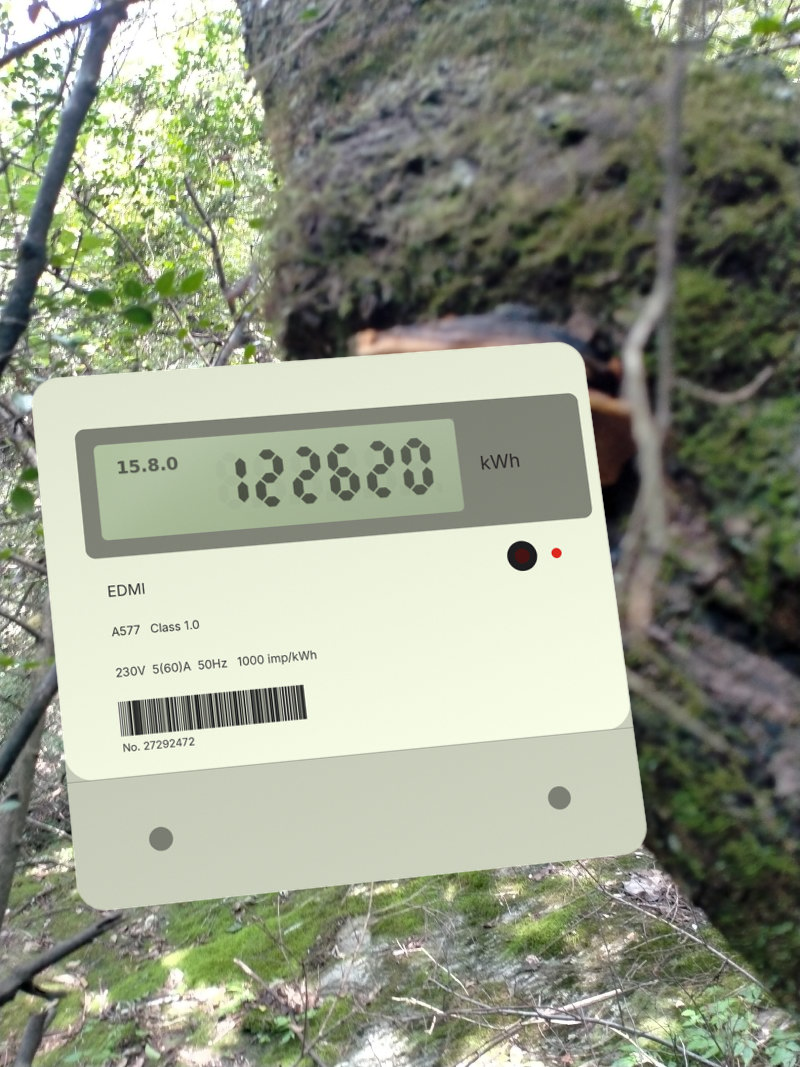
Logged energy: 122620 kWh
